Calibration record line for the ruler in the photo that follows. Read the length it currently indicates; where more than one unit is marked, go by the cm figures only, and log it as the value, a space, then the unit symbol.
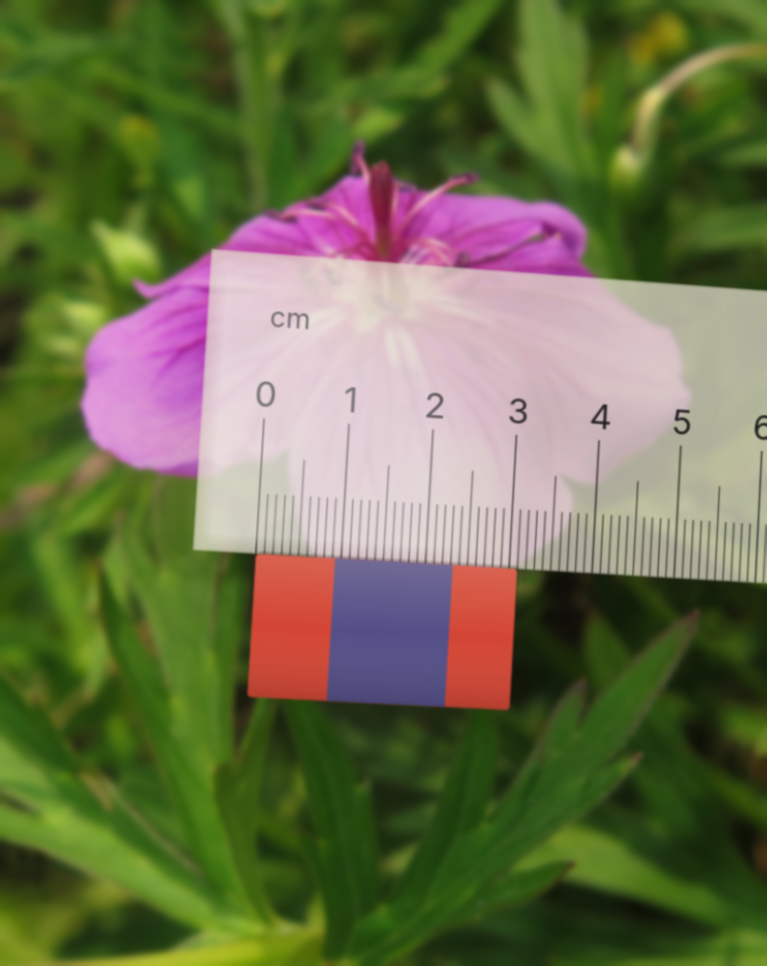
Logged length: 3.1 cm
